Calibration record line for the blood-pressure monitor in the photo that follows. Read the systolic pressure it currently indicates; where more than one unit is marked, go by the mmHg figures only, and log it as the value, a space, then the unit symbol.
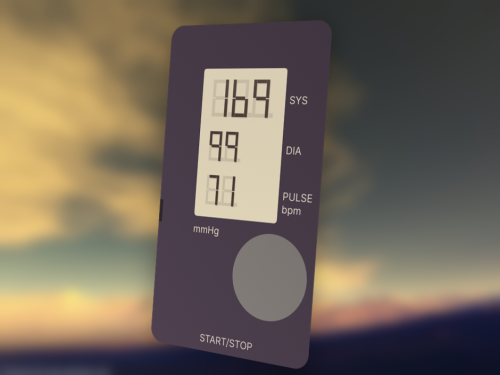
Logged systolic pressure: 169 mmHg
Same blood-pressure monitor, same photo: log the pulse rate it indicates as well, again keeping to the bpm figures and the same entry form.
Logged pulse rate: 71 bpm
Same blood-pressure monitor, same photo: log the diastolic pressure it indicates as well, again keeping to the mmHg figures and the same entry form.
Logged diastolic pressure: 99 mmHg
